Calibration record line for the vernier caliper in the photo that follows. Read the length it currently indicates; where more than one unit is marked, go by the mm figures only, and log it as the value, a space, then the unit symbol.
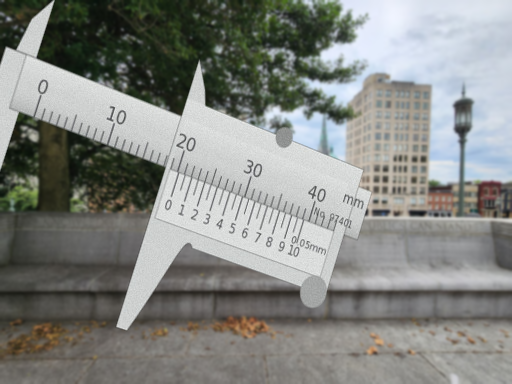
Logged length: 20.2 mm
